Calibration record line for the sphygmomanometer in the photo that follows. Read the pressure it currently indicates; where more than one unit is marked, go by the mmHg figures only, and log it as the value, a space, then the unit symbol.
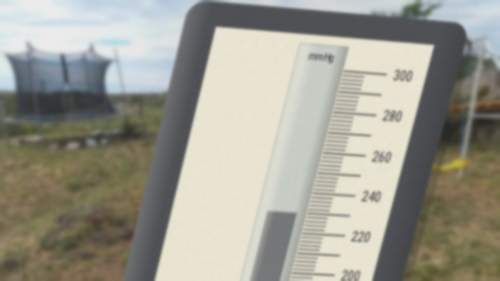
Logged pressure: 230 mmHg
